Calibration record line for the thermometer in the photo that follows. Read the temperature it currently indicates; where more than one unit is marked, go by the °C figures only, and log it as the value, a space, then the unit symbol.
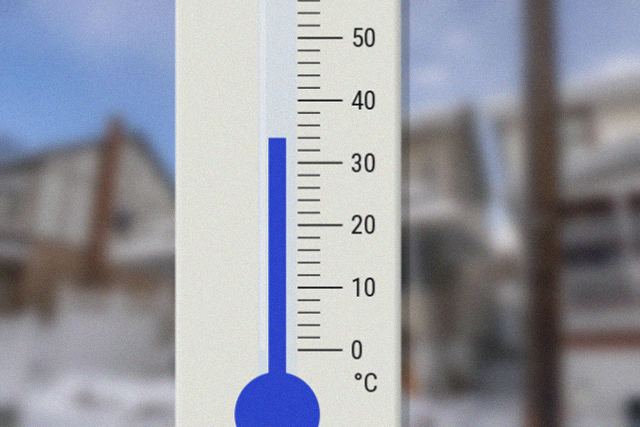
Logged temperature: 34 °C
